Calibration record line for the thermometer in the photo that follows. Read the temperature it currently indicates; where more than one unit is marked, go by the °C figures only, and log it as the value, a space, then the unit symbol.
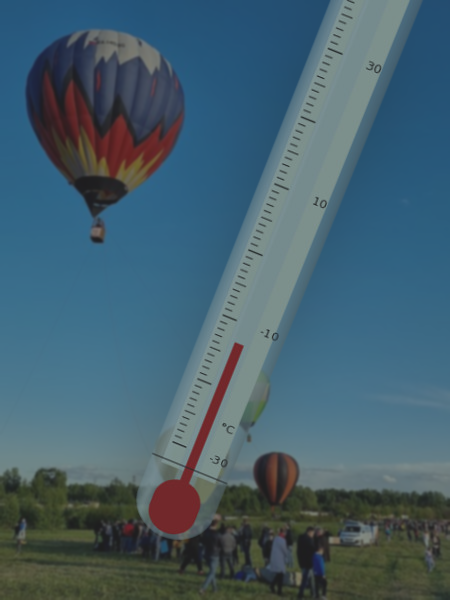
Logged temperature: -13 °C
